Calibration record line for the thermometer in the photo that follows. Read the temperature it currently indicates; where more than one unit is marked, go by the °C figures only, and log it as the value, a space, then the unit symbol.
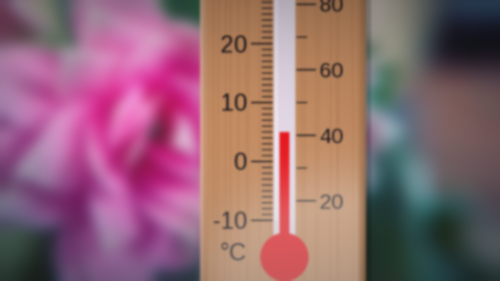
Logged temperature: 5 °C
